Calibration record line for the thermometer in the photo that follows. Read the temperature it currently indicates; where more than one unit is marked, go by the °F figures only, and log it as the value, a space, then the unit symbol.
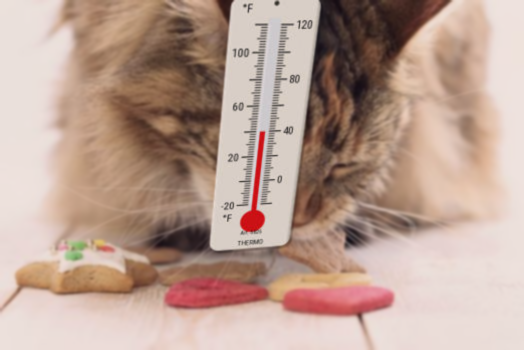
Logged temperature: 40 °F
